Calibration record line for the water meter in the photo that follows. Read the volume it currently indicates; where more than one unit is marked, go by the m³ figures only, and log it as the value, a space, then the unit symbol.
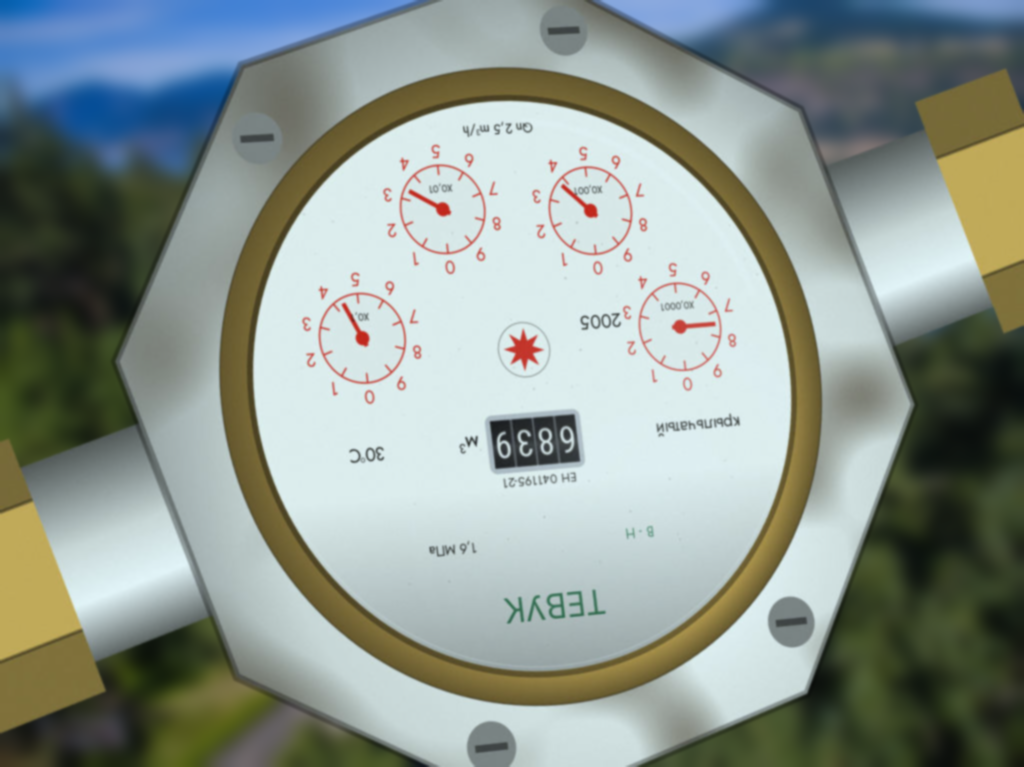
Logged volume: 6839.4337 m³
